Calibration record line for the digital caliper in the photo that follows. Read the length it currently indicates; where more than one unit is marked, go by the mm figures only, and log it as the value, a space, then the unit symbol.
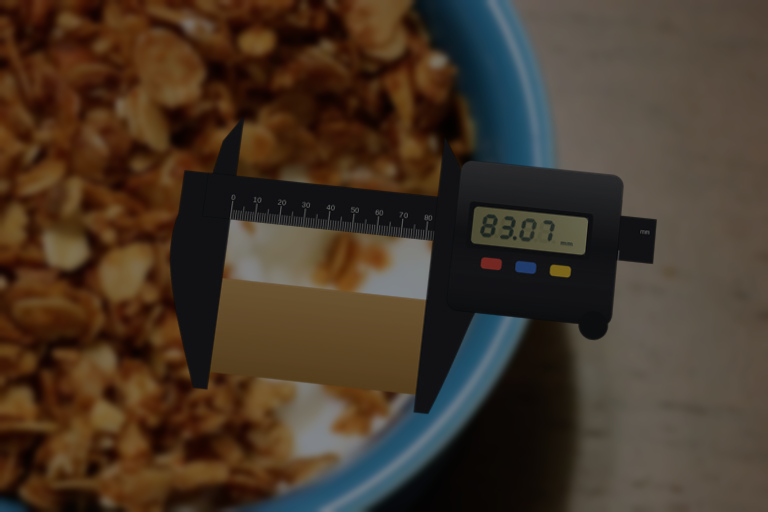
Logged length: 83.07 mm
